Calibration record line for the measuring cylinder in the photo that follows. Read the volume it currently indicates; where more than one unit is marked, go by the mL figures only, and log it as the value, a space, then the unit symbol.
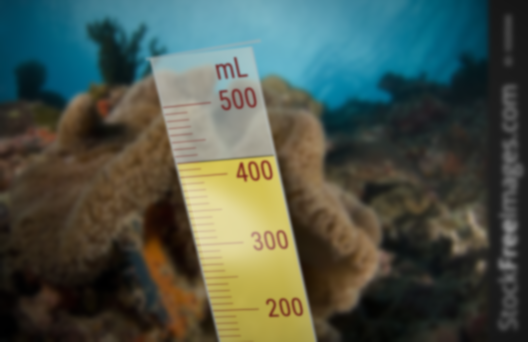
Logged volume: 420 mL
